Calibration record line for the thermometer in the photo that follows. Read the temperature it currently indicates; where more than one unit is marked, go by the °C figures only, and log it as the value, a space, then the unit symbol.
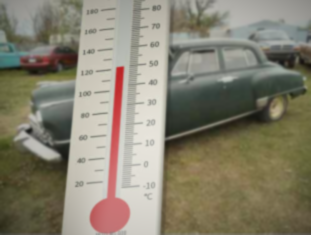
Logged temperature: 50 °C
